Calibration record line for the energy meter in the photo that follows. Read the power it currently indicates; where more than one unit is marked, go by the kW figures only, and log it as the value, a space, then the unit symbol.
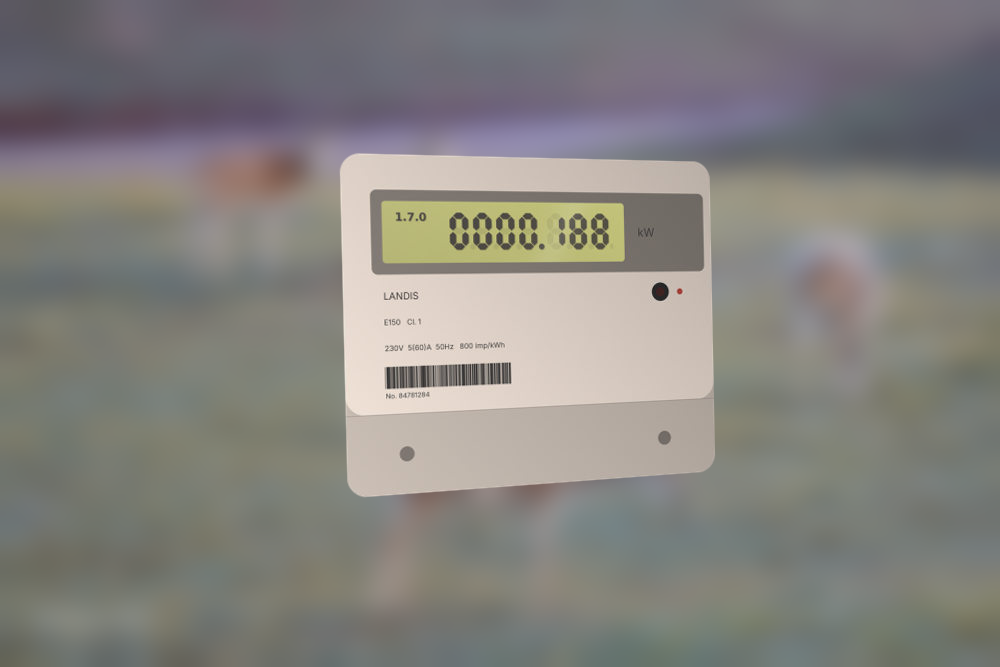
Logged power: 0.188 kW
